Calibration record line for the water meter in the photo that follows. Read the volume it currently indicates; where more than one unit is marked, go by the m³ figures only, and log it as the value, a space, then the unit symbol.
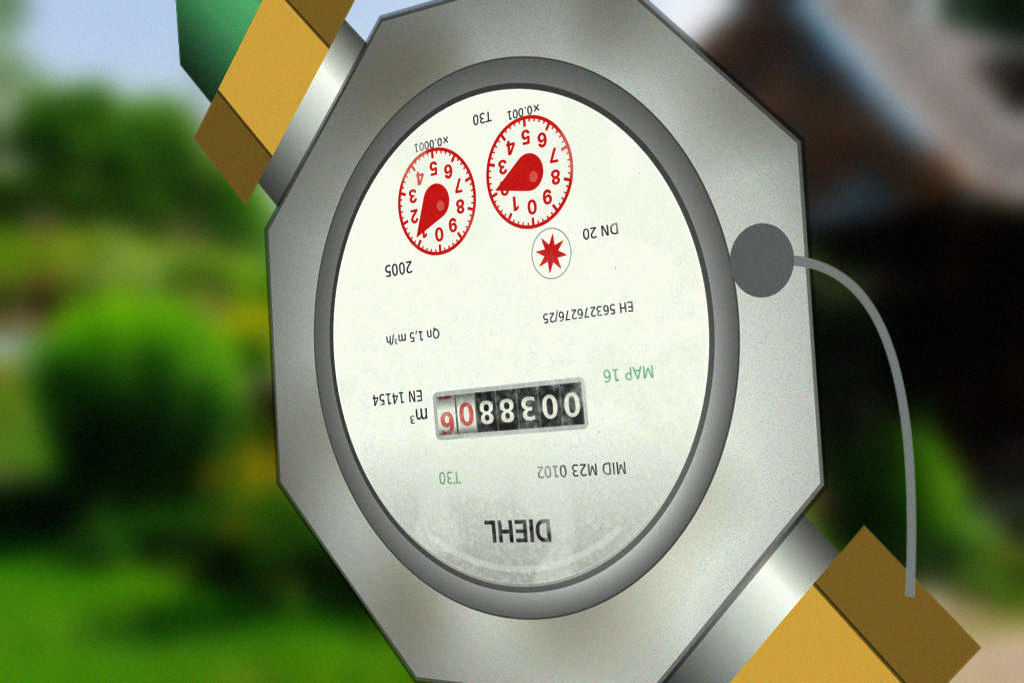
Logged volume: 388.0621 m³
